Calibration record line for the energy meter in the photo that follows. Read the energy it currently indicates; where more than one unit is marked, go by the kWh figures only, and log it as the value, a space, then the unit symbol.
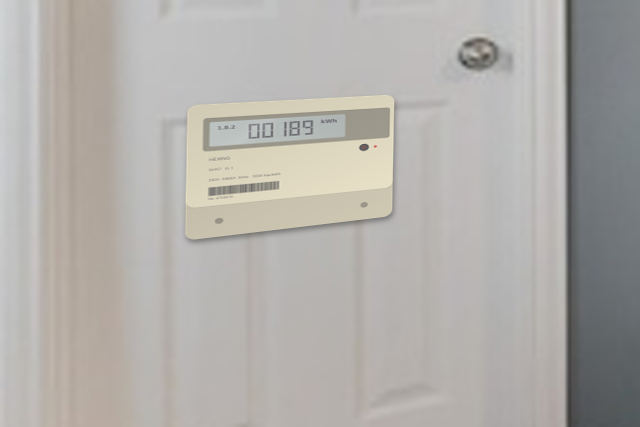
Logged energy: 189 kWh
